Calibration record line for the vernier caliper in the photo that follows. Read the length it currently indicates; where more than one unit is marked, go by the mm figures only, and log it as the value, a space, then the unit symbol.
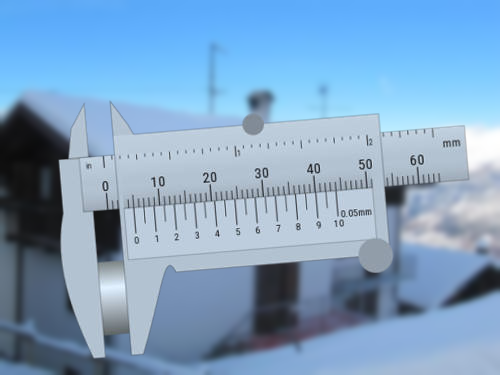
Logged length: 5.0 mm
